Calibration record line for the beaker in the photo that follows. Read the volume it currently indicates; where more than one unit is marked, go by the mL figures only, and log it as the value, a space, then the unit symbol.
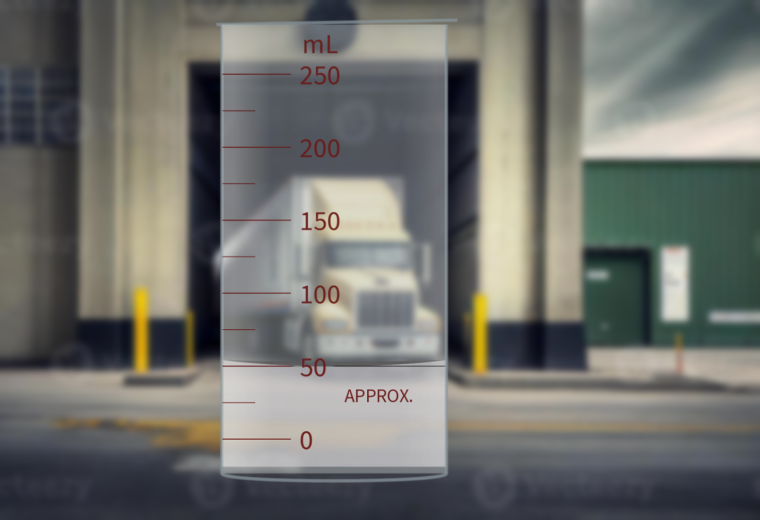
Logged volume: 50 mL
